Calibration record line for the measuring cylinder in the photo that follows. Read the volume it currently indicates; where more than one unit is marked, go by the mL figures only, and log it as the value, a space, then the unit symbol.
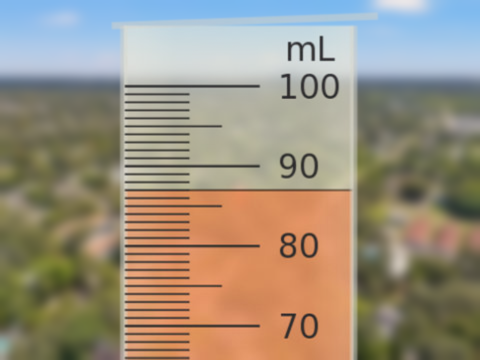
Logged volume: 87 mL
